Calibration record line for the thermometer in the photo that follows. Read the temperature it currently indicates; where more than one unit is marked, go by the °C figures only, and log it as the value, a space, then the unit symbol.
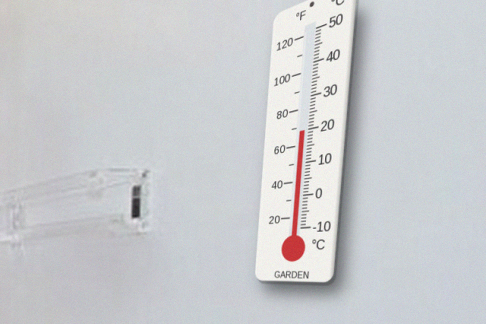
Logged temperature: 20 °C
